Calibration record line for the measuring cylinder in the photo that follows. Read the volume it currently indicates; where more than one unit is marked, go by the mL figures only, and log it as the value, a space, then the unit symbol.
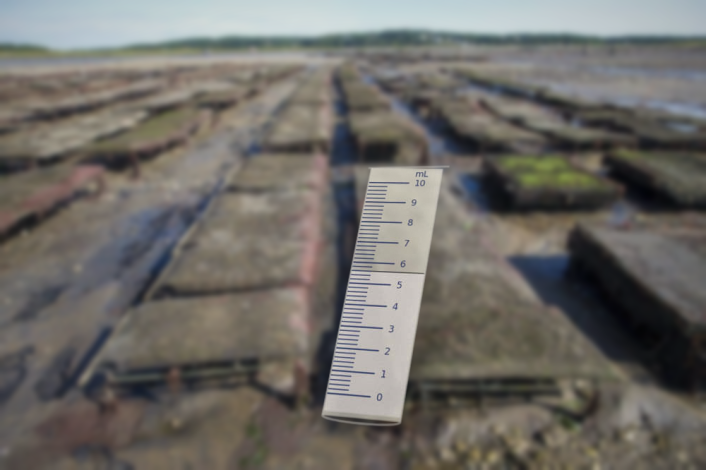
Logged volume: 5.6 mL
